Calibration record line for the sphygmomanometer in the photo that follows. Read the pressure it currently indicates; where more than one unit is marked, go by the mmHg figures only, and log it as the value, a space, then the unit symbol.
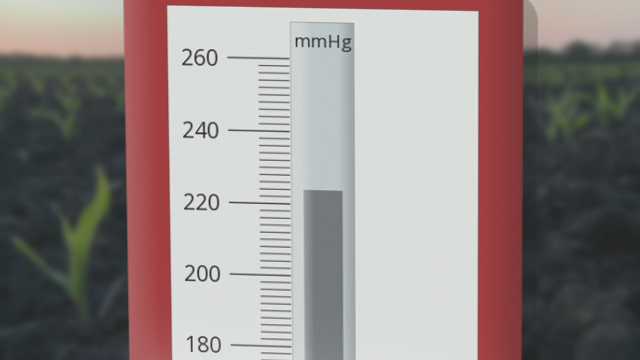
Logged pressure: 224 mmHg
